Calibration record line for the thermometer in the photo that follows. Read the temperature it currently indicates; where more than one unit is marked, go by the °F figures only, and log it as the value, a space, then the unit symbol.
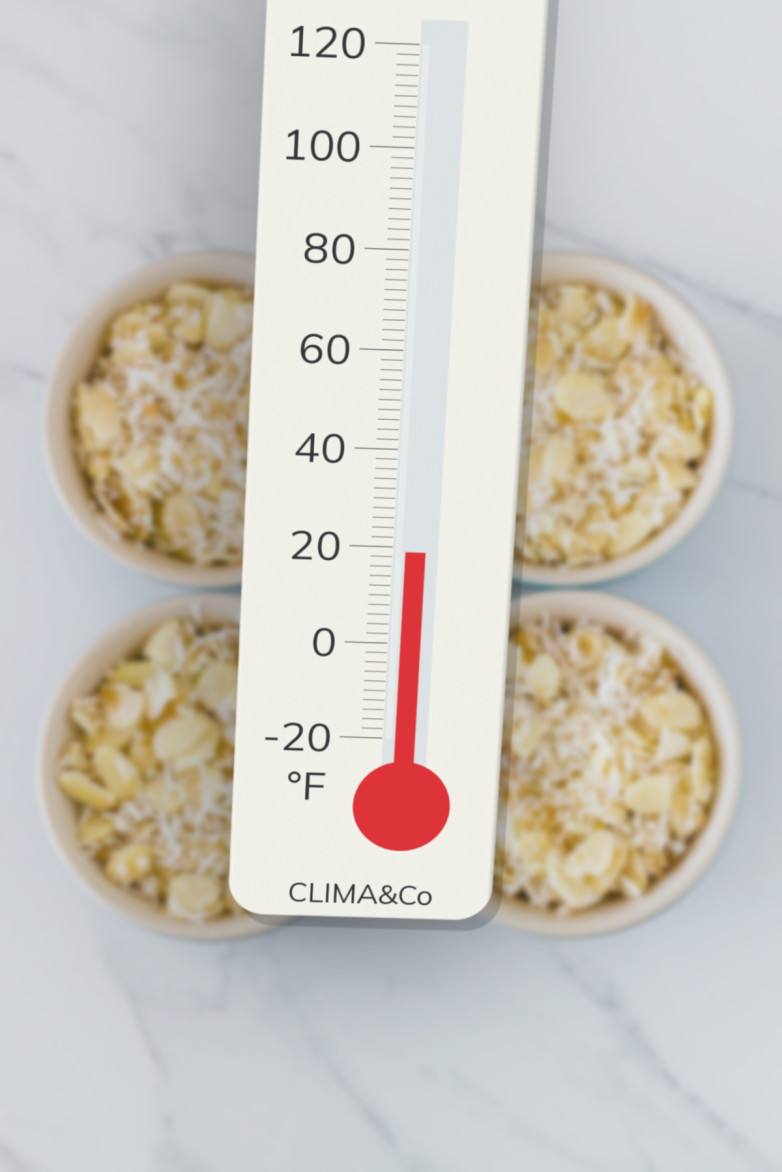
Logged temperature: 19 °F
